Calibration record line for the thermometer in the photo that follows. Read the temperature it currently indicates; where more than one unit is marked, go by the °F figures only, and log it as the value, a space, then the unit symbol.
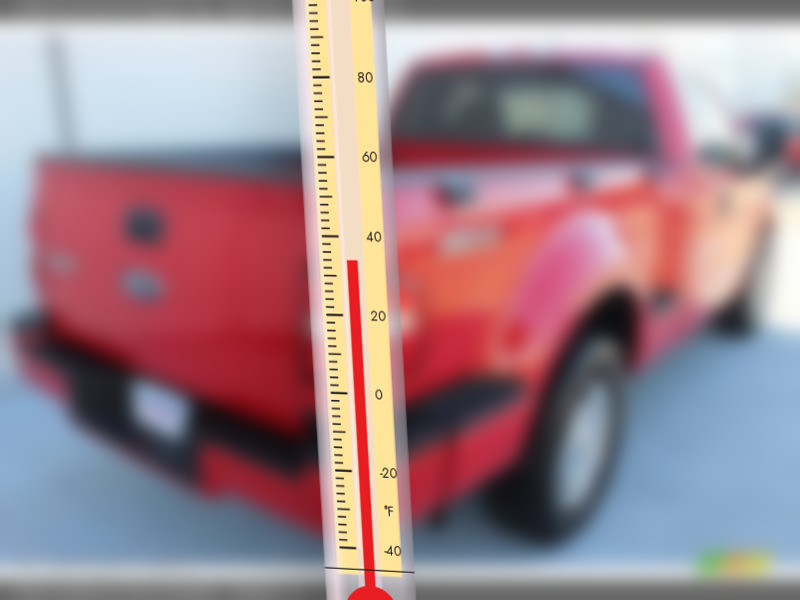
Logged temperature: 34 °F
